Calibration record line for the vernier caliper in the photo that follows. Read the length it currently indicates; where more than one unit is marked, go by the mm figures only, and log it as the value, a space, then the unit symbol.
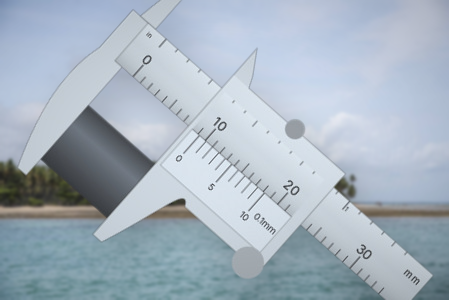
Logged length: 9.2 mm
